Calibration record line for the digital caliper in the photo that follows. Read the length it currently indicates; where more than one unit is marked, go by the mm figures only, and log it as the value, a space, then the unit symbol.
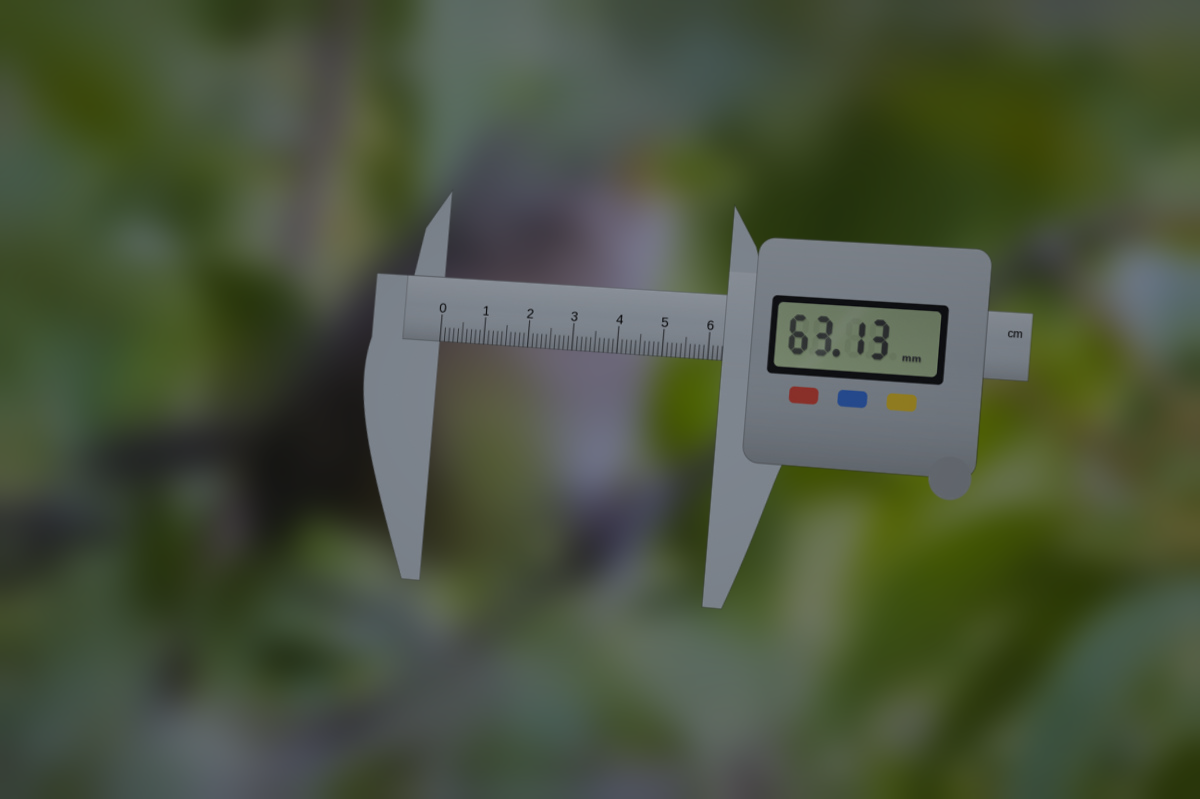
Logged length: 63.13 mm
